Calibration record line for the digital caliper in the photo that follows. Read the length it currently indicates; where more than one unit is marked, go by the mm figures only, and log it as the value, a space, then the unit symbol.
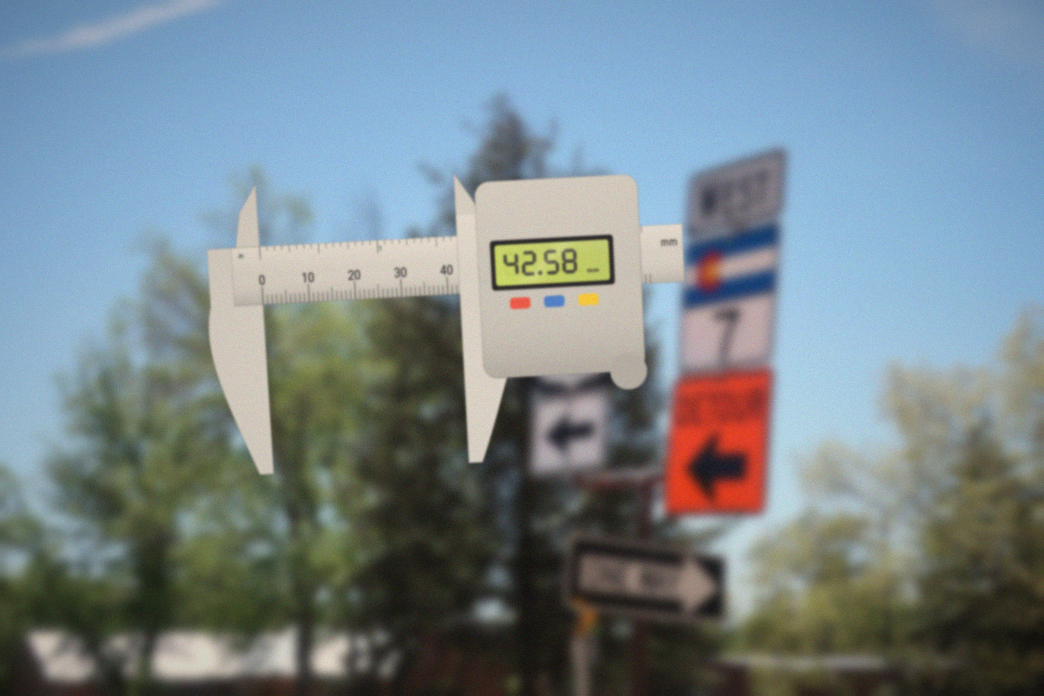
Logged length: 42.58 mm
